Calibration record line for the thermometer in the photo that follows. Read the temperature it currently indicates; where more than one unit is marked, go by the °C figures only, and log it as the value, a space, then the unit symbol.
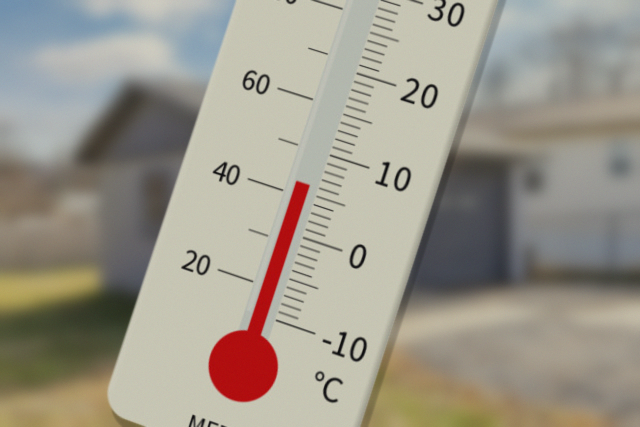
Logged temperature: 6 °C
